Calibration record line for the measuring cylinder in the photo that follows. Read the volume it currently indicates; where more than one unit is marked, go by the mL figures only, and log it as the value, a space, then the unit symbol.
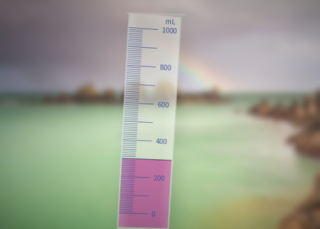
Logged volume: 300 mL
